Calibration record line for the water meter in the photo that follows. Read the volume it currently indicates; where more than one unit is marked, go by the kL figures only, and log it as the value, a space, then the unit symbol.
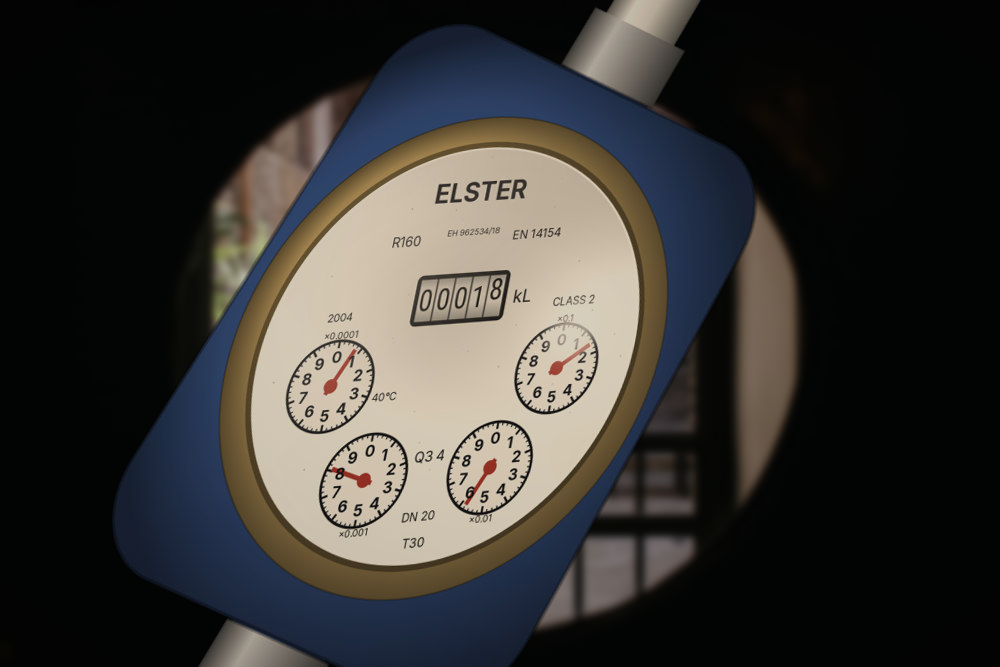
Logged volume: 18.1580 kL
